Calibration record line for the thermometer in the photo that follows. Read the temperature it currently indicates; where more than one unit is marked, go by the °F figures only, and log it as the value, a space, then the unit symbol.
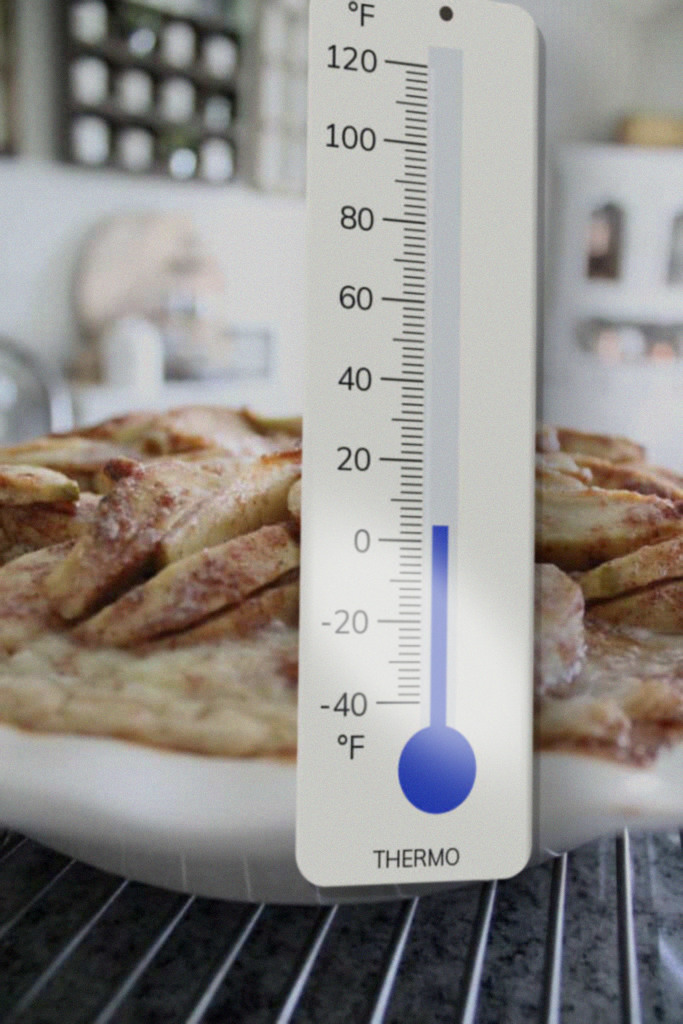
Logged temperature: 4 °F
